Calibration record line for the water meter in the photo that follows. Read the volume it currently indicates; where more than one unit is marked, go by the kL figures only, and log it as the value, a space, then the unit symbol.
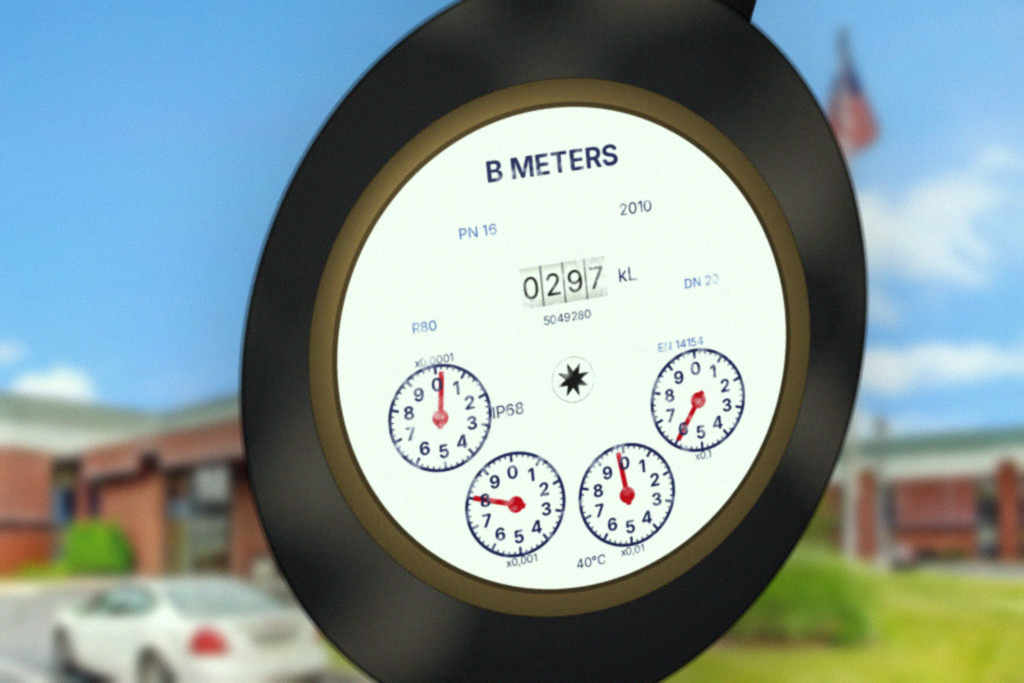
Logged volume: 297.5980 kL
